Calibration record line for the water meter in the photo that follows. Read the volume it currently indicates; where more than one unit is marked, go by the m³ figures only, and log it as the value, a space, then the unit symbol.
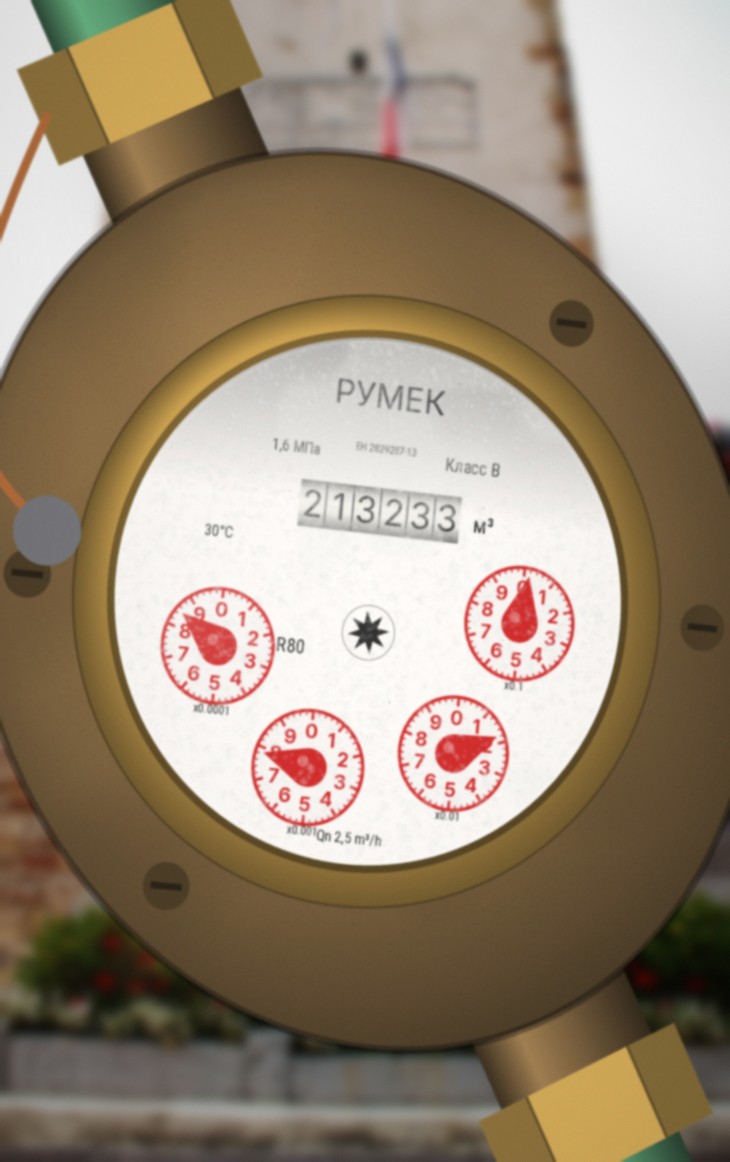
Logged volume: 213233.0178 m³
